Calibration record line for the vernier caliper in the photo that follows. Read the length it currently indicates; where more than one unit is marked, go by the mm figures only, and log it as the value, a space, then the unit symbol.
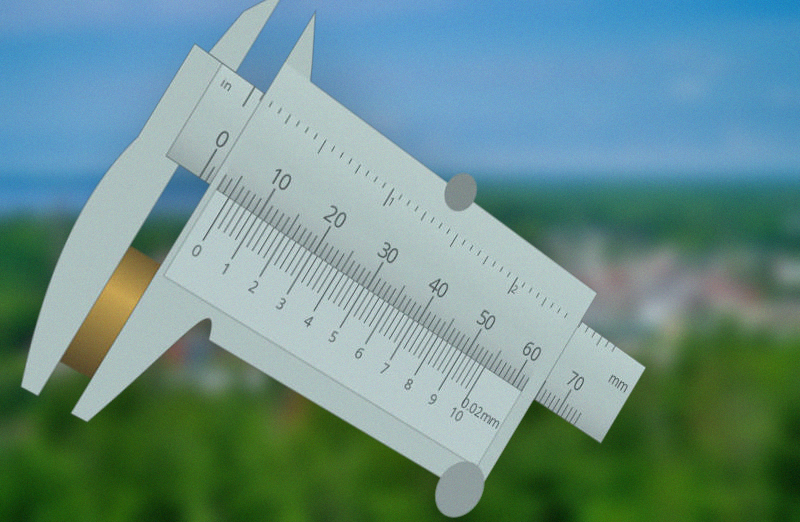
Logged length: 5.0 mm
